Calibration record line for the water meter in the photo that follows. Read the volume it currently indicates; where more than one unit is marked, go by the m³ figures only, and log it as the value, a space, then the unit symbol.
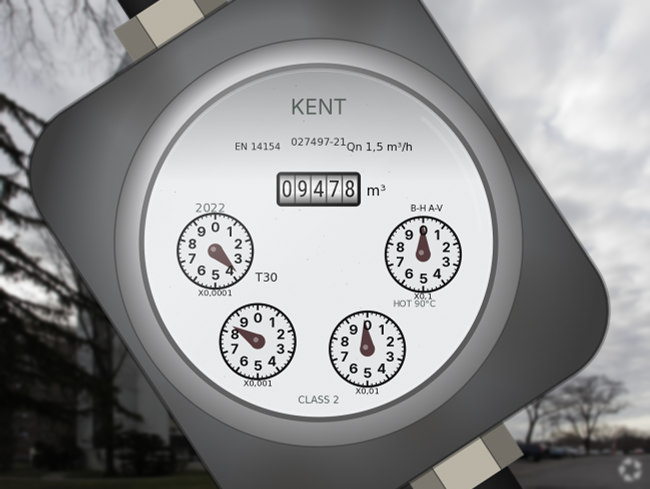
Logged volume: 9477.9983 m³
